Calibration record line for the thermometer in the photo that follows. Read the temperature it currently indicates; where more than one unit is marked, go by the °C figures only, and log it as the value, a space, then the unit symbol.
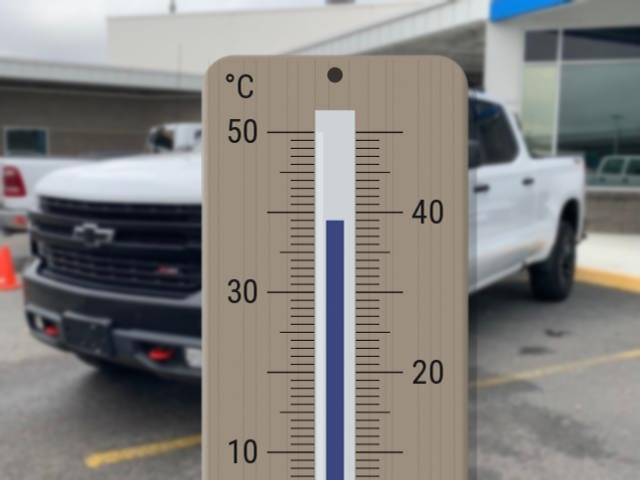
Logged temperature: 39 °C
